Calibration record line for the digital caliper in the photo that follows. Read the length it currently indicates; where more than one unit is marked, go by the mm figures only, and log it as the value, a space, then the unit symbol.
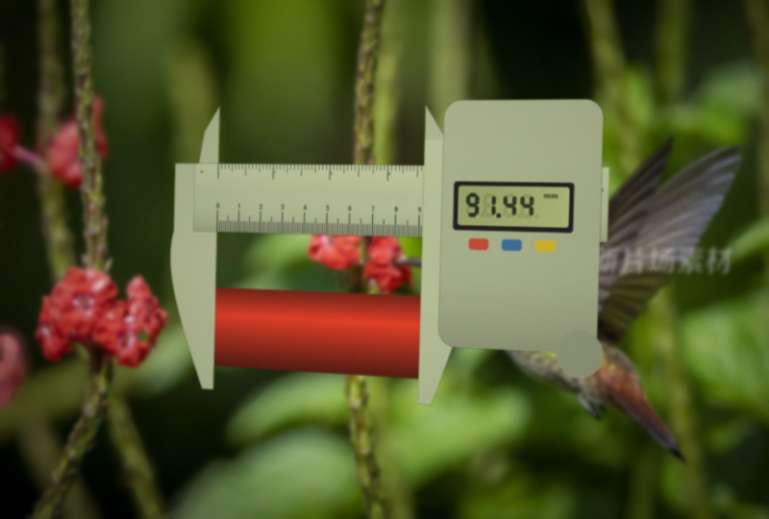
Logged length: 91.44 mm
